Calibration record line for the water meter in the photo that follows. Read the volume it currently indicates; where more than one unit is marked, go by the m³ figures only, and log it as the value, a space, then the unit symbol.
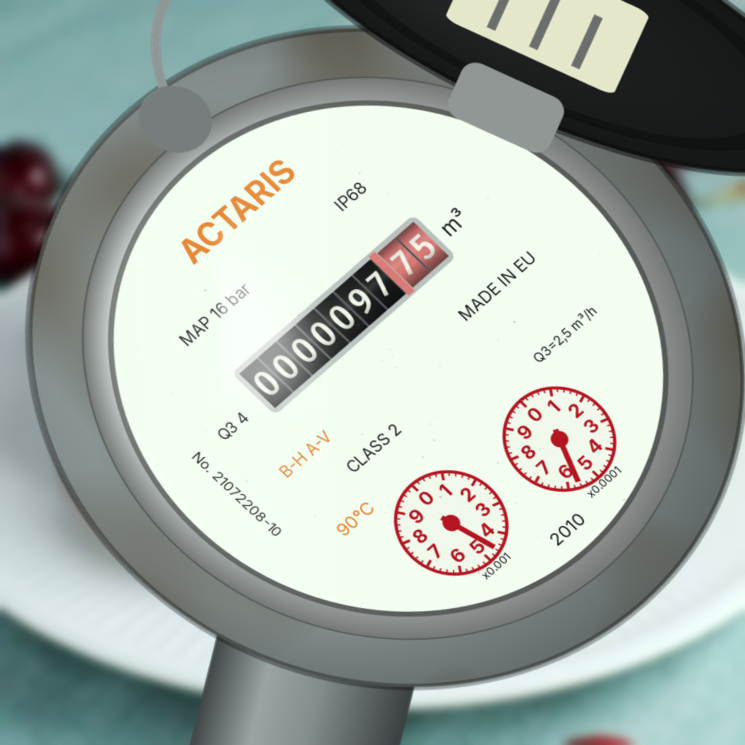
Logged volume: 97.7545 m³
